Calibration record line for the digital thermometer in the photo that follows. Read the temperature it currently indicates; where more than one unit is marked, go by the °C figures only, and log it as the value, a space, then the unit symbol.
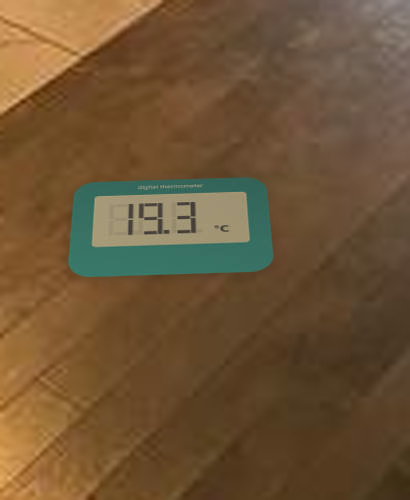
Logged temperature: 19.3 °C
